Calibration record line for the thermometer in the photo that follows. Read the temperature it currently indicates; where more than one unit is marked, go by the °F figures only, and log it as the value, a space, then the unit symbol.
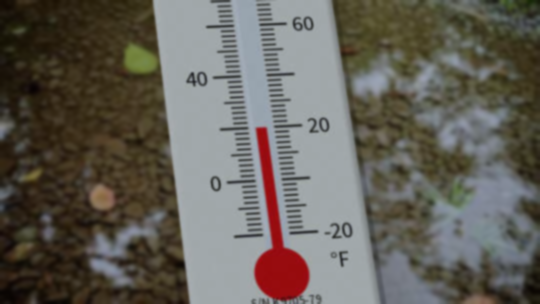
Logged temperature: 20 °F
